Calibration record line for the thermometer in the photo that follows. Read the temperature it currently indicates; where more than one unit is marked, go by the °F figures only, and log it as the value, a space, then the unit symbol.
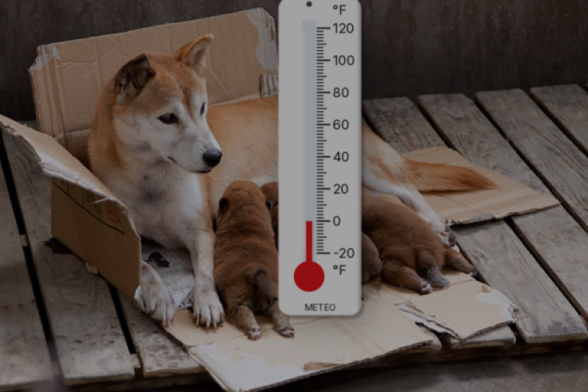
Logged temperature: 0 °F
